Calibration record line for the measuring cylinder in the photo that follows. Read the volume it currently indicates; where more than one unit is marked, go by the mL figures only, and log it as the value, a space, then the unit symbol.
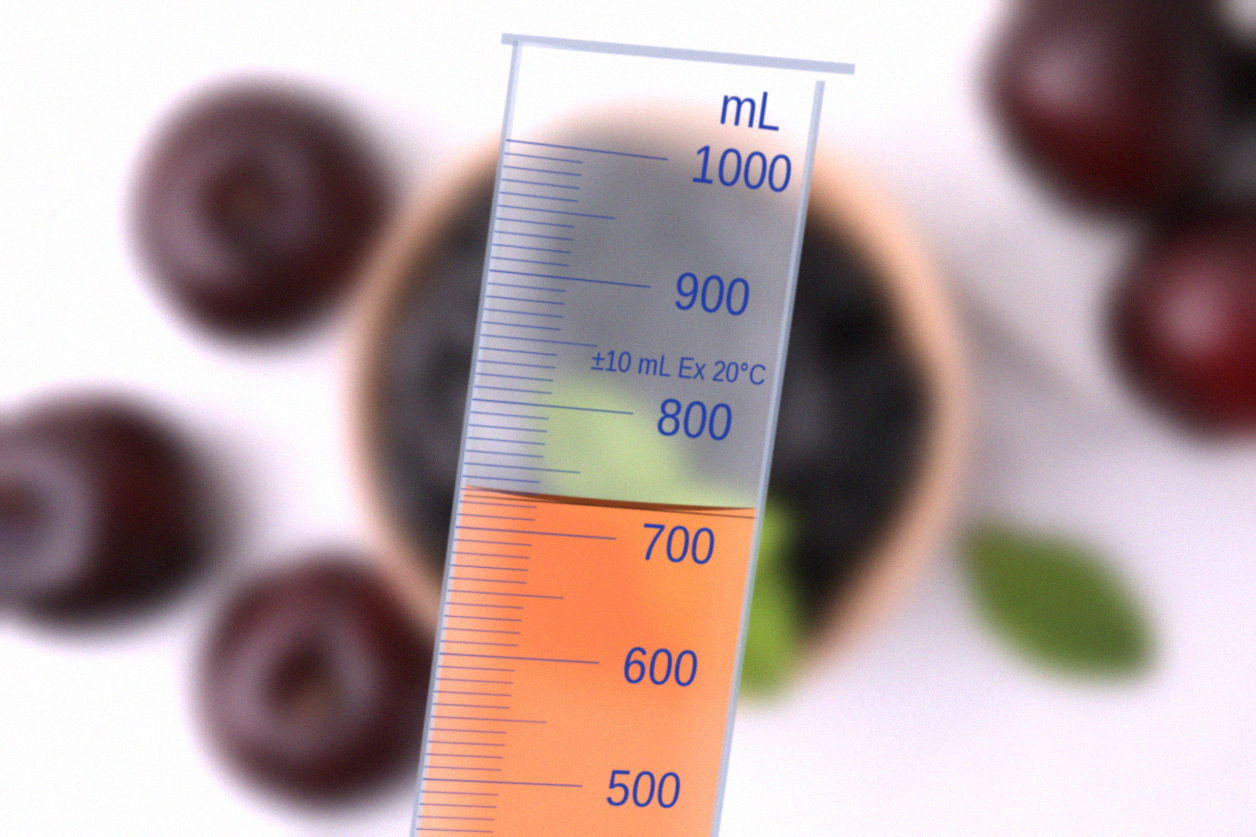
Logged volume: 725 mL
